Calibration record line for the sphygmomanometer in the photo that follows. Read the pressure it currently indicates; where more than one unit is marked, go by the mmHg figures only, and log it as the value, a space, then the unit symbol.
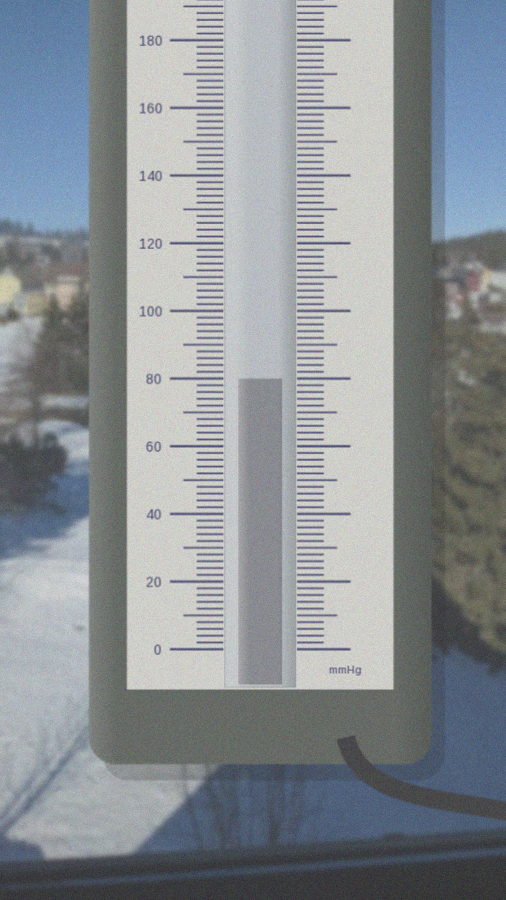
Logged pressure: 80 mmHg
